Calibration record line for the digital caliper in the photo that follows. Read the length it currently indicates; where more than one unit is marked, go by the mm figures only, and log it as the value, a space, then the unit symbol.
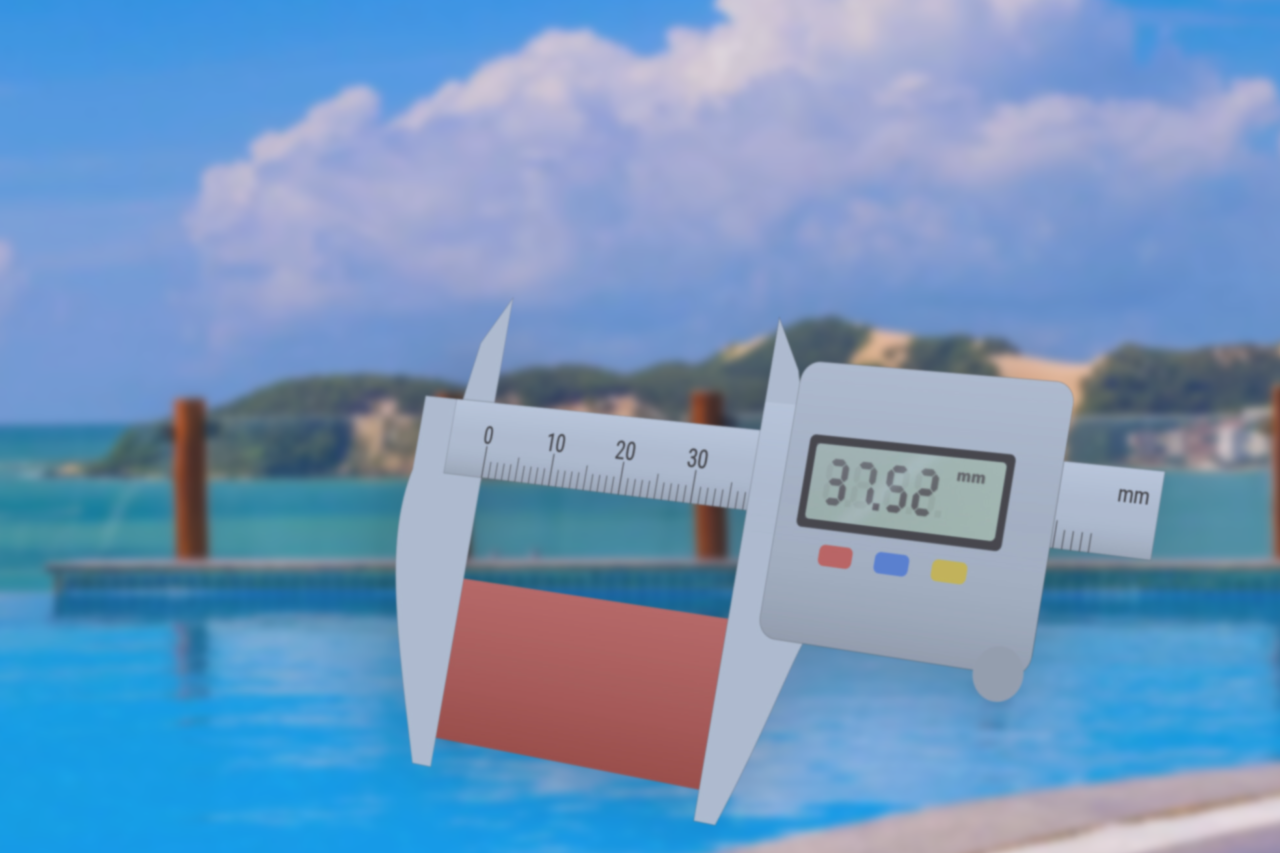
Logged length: 37.52 mm
